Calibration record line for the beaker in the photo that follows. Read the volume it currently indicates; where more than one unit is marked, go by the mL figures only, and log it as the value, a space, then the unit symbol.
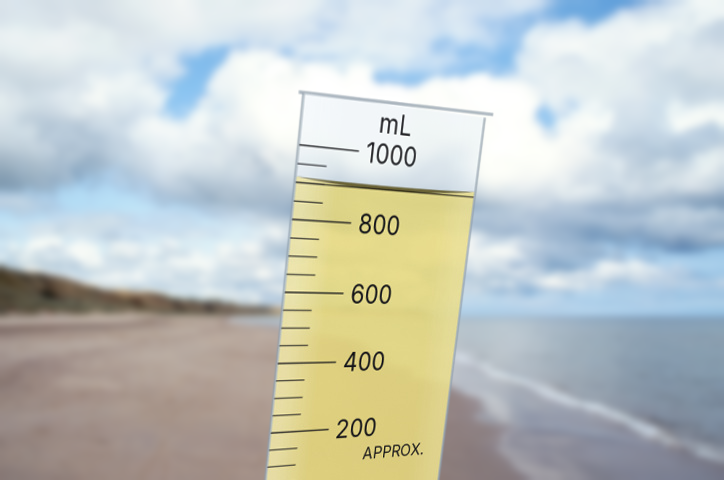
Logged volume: 900 mL
